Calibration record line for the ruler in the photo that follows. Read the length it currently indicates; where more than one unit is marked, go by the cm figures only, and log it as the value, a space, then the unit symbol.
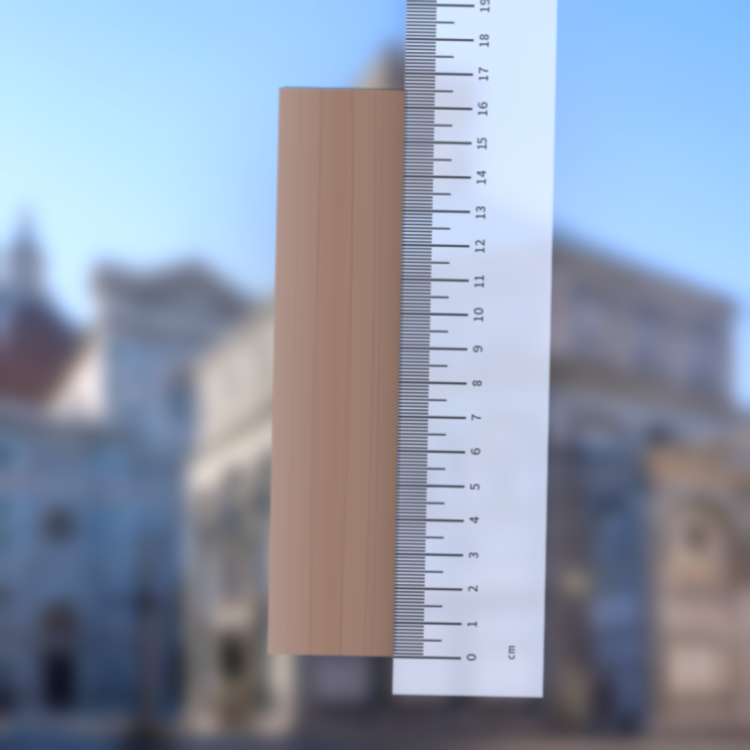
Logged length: 16.5 cm
